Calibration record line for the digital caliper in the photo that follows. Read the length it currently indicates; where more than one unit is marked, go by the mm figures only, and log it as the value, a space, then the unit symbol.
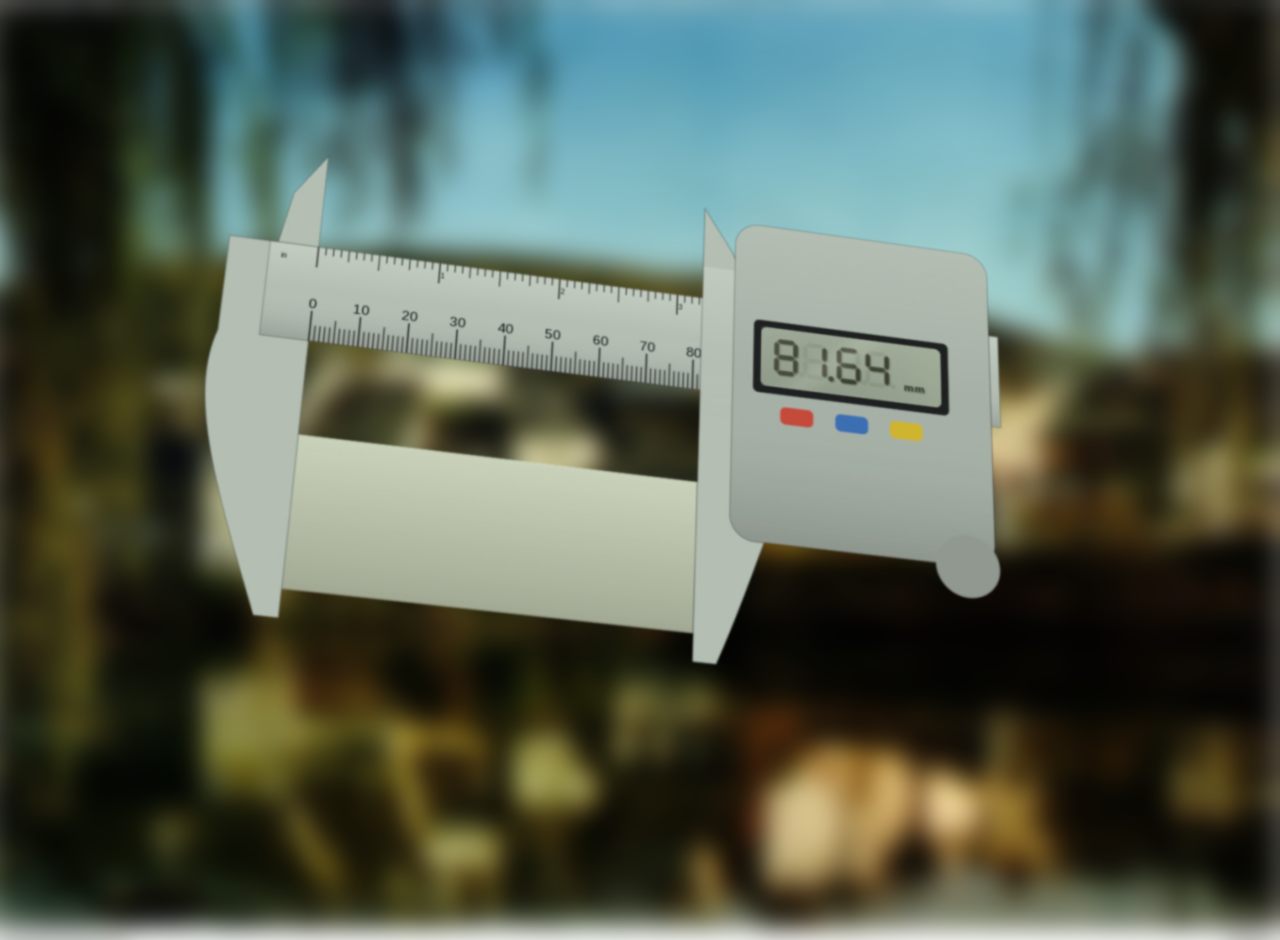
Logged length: 81.64 mm
